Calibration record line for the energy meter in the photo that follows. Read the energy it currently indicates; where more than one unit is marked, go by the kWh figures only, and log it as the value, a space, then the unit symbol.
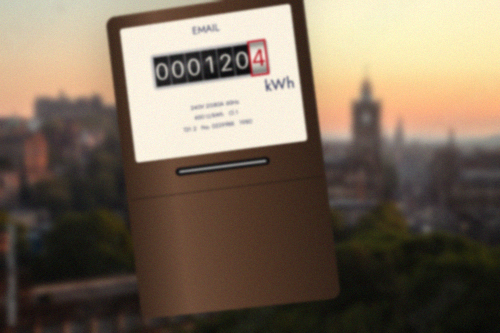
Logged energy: 120.4 kWh
